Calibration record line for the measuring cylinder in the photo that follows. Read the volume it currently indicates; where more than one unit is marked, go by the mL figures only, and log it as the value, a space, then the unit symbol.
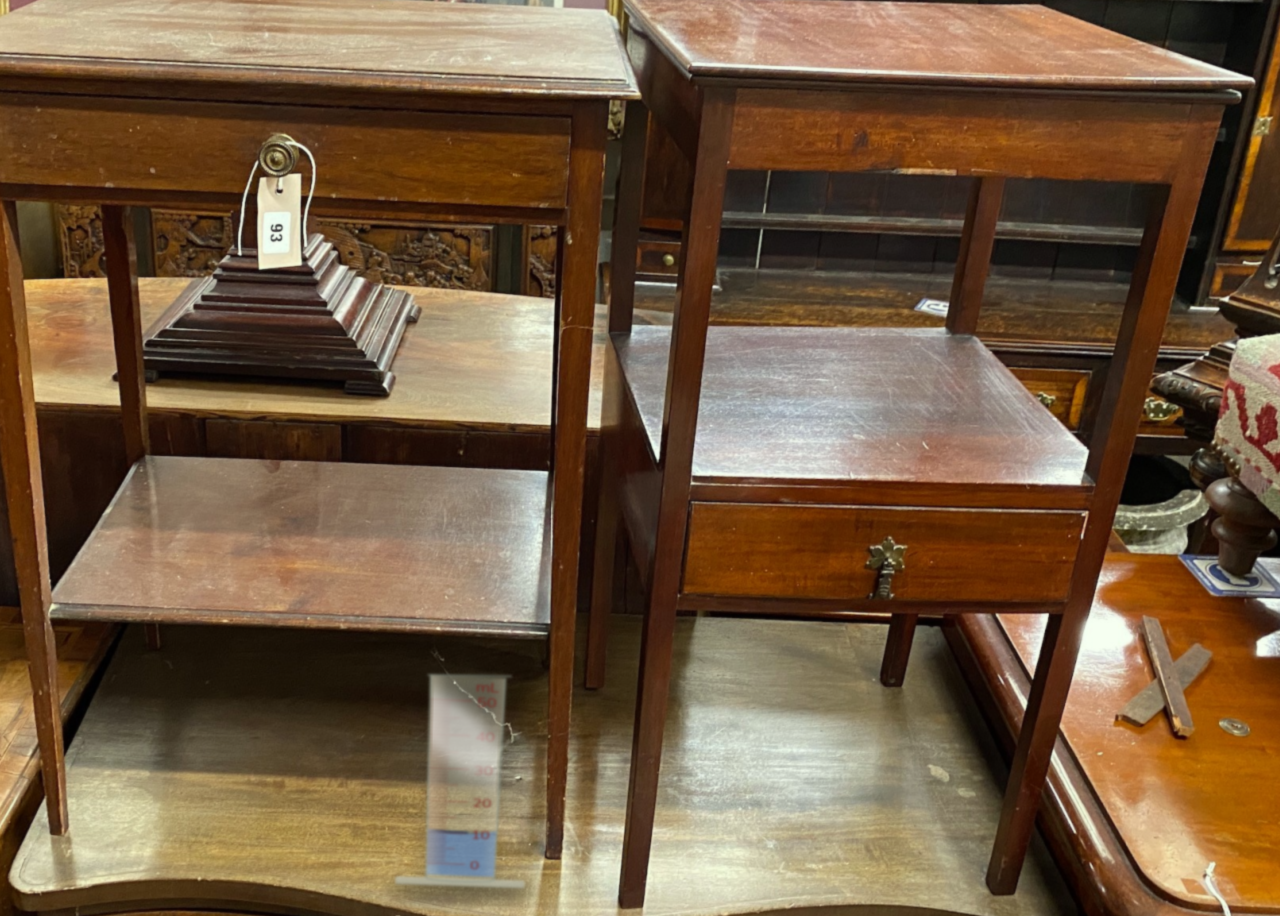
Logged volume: 10 mL
